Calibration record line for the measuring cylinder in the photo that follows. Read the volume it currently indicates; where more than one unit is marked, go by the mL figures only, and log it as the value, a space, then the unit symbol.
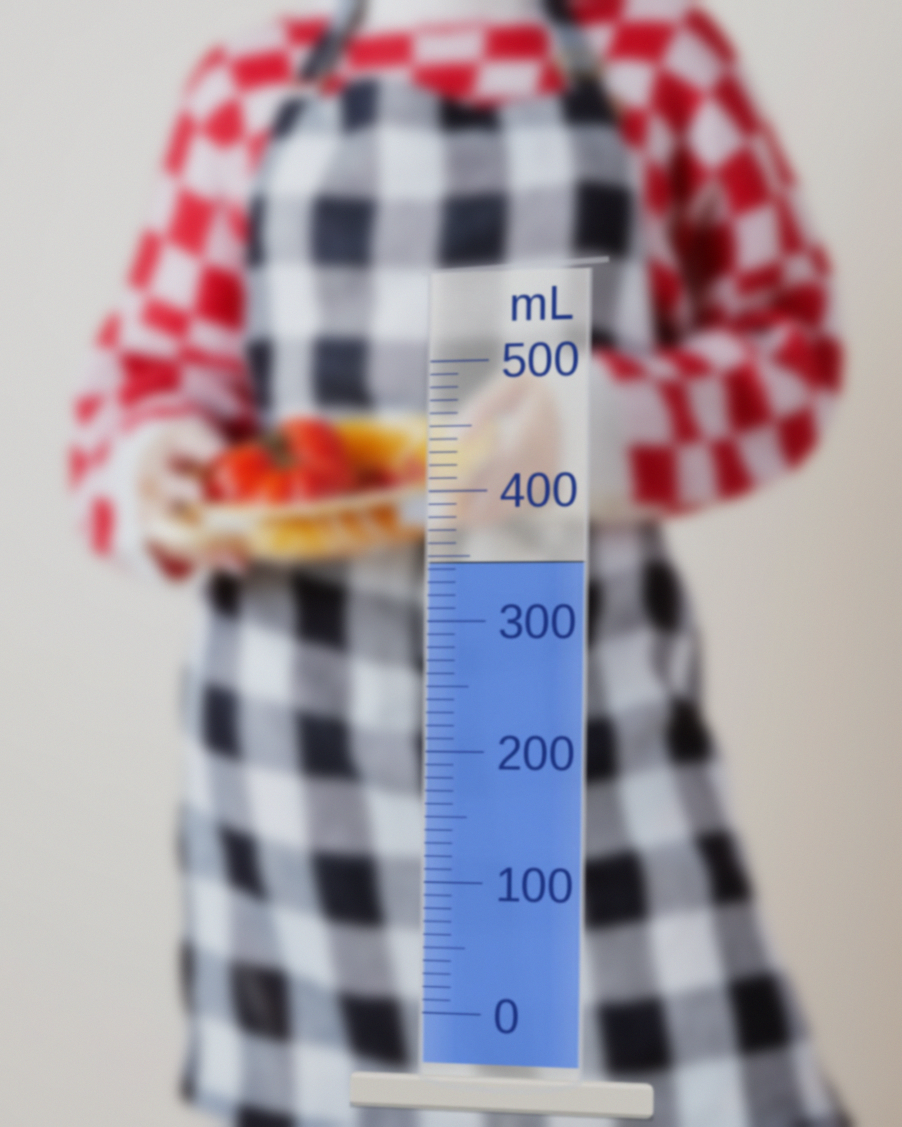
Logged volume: 345 mL
